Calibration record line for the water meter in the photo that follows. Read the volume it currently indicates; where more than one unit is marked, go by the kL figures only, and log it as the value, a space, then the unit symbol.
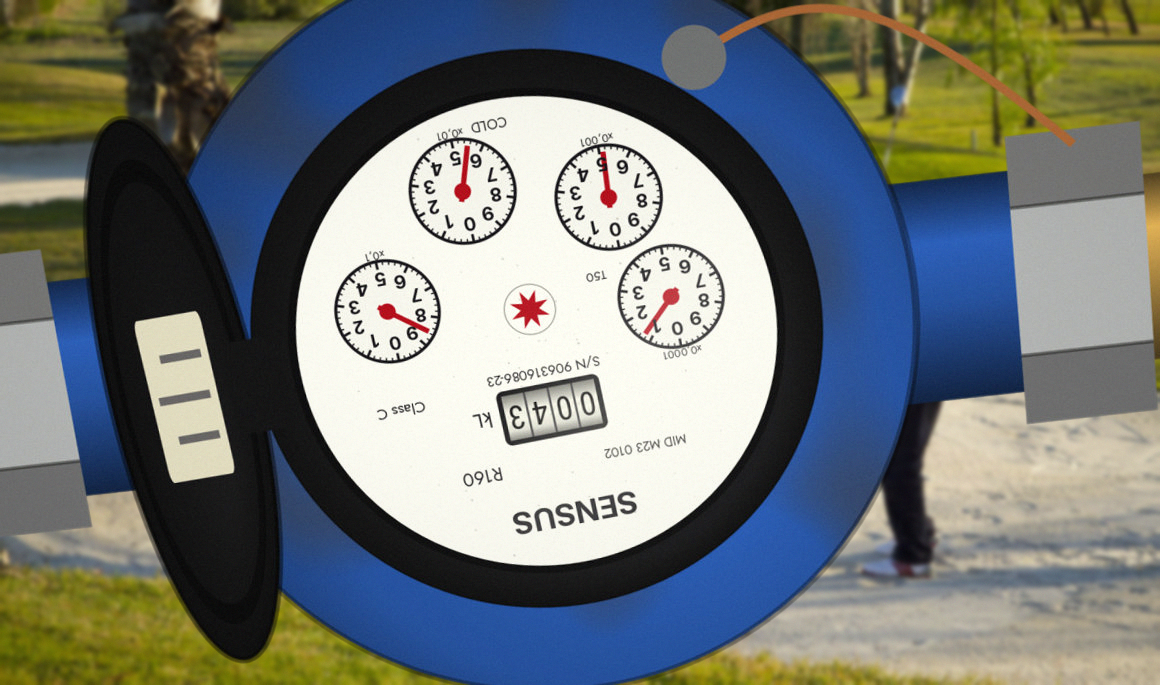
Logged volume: 43.8551 kL
